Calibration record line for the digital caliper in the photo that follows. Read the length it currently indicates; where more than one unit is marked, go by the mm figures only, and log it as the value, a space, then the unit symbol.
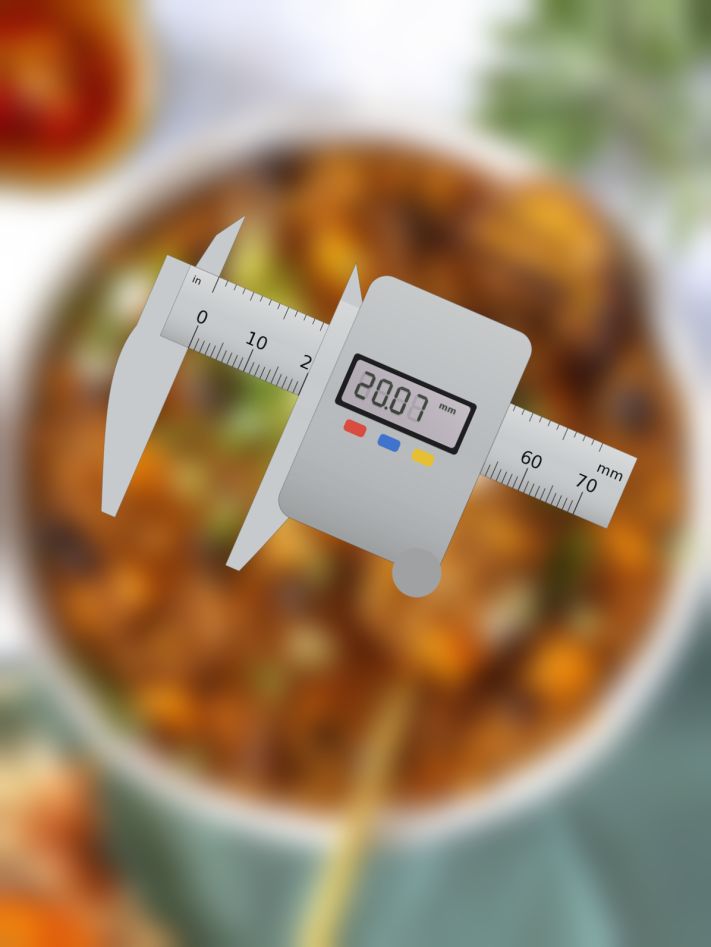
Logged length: 20.07 mm
